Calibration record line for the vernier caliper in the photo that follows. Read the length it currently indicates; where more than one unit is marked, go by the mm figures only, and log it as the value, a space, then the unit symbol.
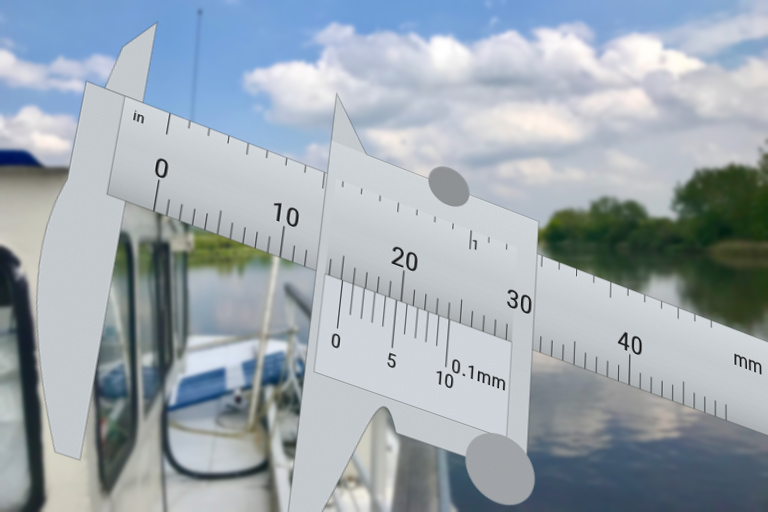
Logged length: 15.1 mm
